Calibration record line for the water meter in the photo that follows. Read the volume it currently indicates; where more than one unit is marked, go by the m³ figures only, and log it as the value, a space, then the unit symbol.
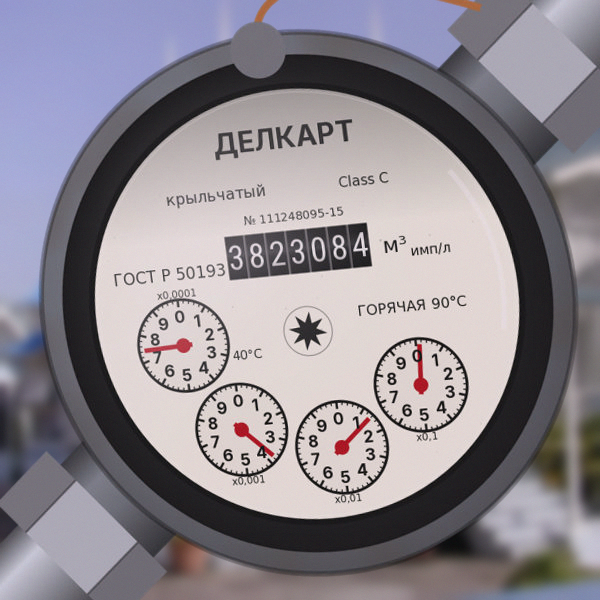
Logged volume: 3823084.0137 m³
